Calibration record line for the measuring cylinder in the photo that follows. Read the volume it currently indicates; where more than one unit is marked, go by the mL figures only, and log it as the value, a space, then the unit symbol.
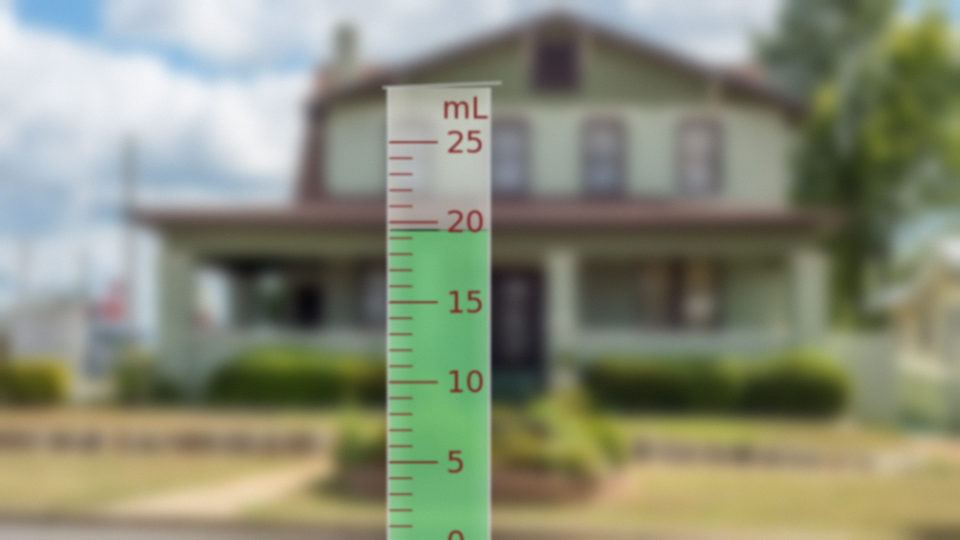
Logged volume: 19.5 mL
